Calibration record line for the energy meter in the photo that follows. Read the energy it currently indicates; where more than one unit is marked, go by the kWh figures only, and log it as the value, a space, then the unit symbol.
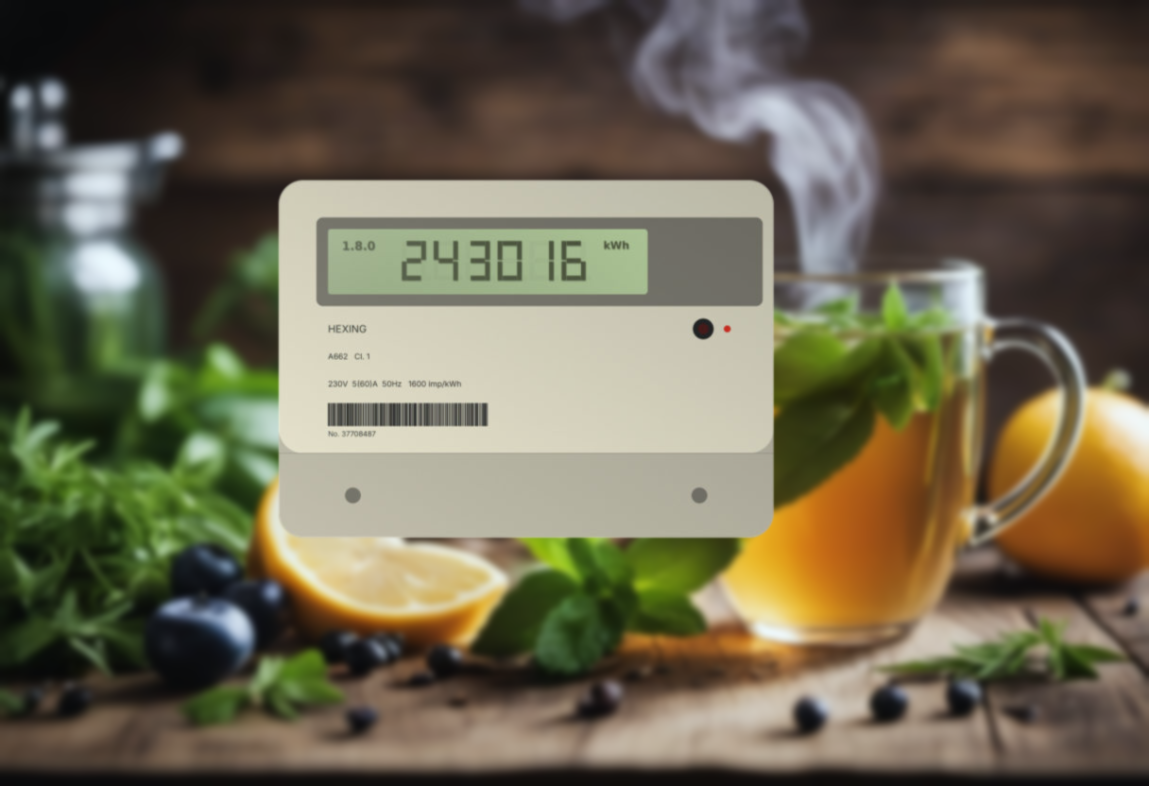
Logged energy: 243016 kWh
